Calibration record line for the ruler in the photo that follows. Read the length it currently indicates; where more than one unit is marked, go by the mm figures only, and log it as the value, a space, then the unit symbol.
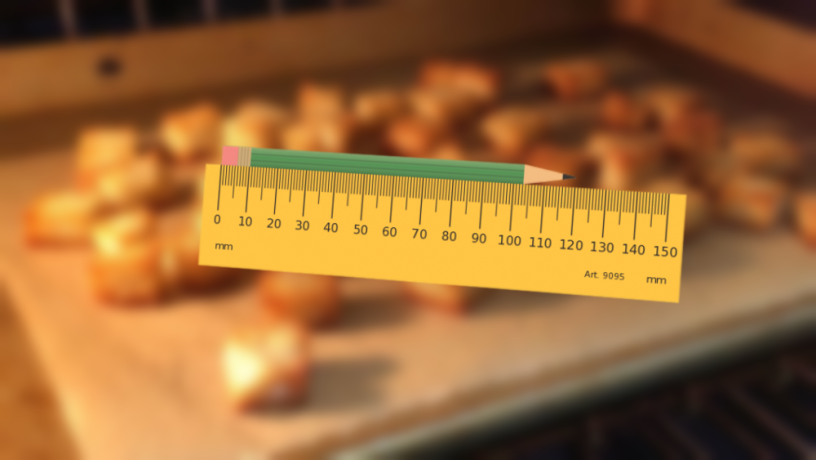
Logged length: 120 mm
